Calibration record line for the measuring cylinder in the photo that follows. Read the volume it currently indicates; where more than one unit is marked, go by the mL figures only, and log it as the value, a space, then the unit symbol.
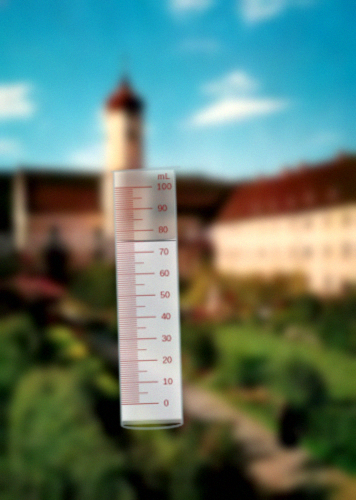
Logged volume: 75 mL
